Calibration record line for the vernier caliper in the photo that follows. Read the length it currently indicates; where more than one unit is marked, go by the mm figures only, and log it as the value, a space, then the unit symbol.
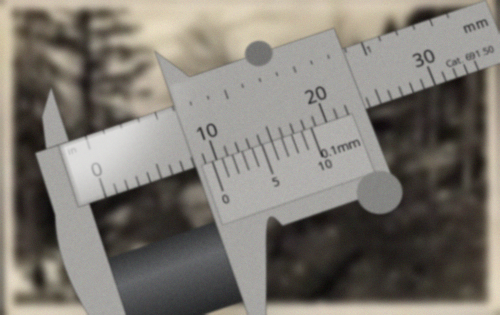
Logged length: 9.6 mm
